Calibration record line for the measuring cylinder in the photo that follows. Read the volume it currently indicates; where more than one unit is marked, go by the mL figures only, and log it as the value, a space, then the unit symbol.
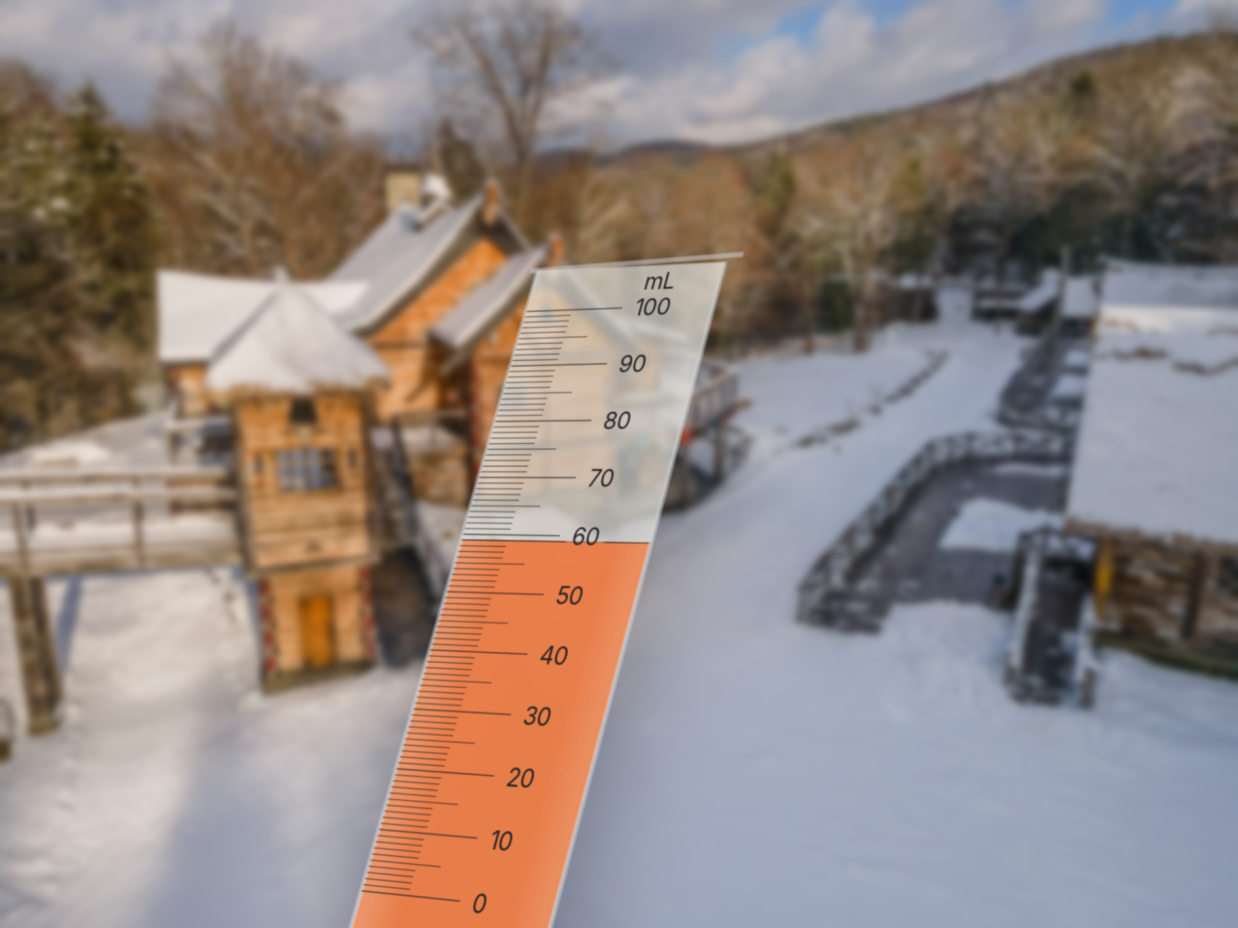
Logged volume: 59 mL
